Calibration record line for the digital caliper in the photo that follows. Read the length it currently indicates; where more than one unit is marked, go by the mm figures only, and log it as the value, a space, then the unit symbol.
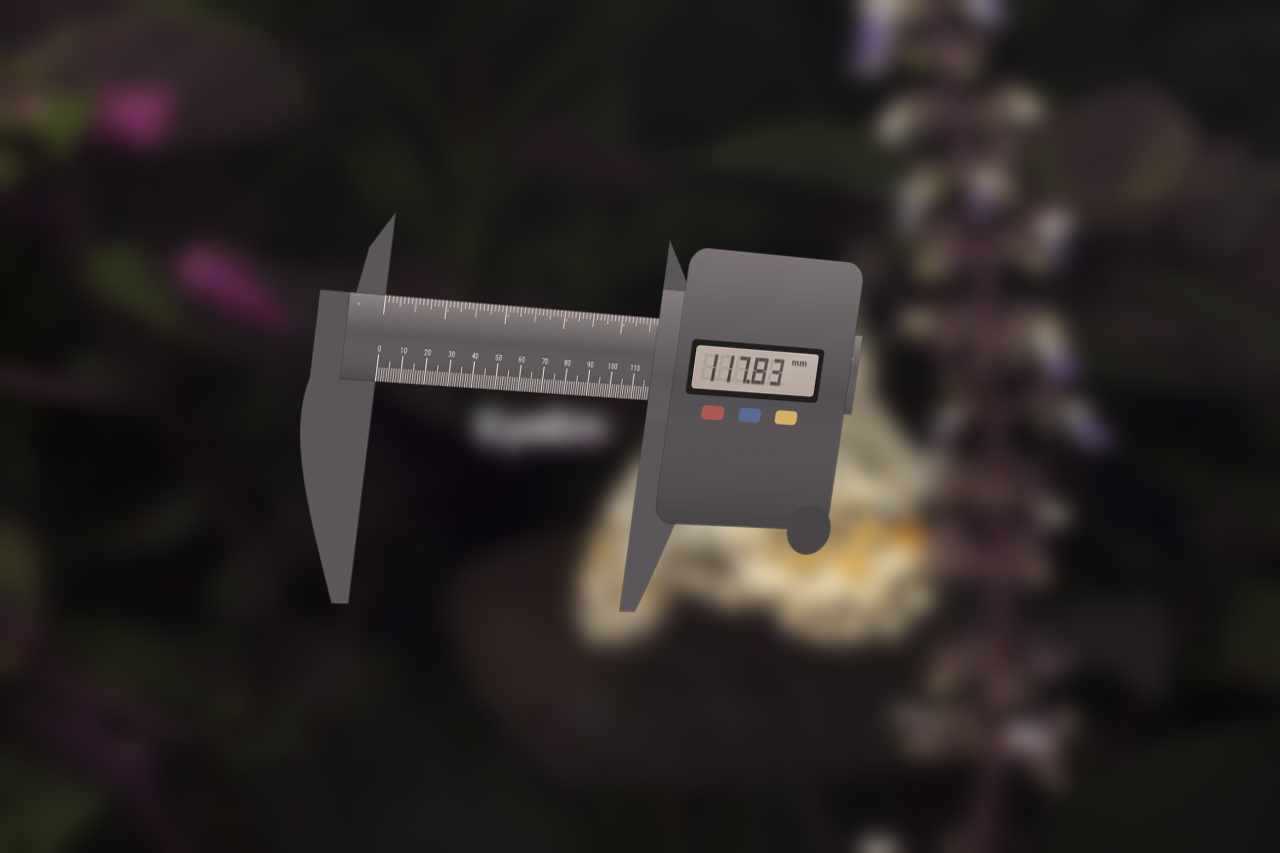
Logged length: 117.83 mm
